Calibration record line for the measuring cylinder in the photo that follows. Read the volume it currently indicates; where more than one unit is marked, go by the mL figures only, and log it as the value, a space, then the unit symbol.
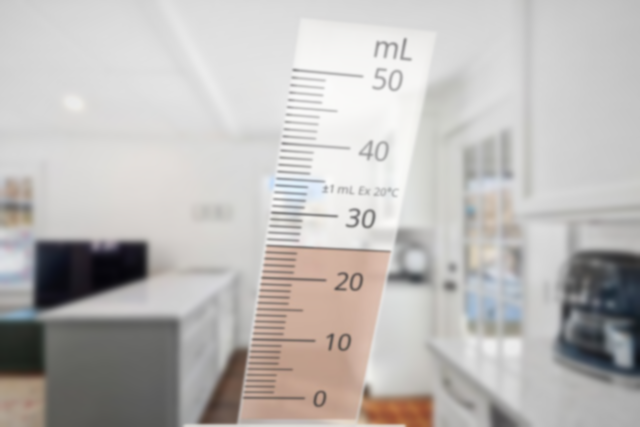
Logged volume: 25 mL
